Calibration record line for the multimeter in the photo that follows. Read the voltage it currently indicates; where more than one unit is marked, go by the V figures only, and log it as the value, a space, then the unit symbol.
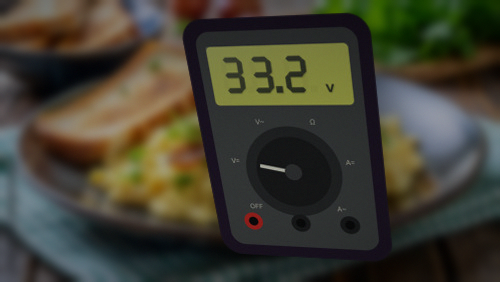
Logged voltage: 33.2 V
